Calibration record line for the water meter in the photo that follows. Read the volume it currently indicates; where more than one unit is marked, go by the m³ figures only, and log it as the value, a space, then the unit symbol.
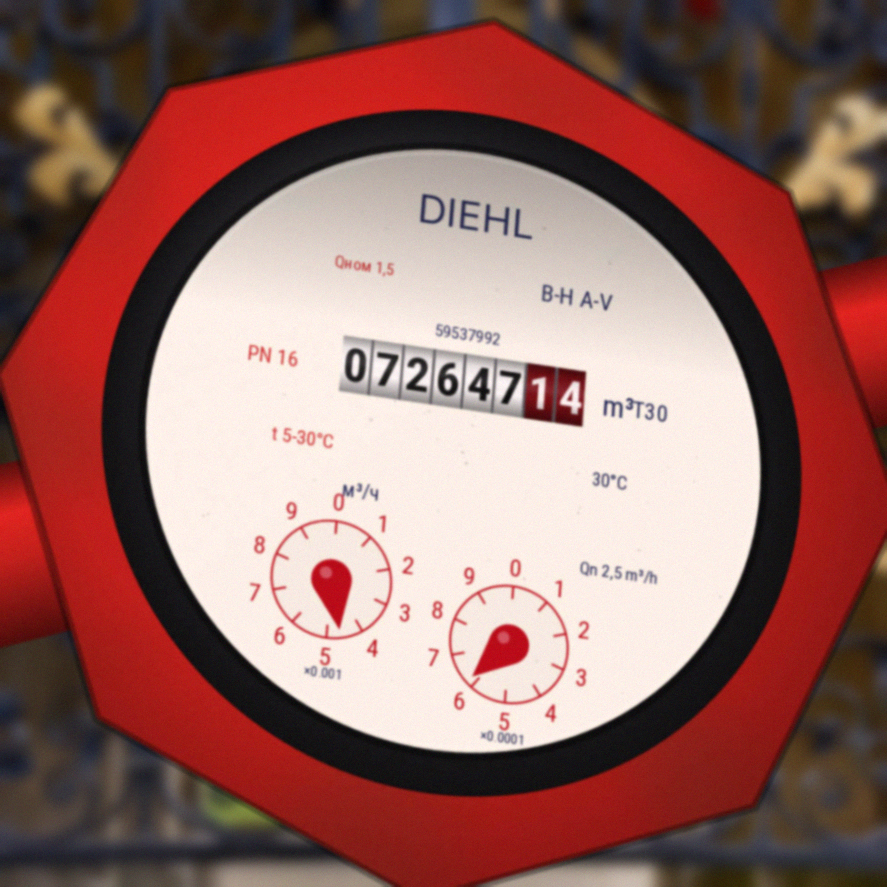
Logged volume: 72647.1446 m³
